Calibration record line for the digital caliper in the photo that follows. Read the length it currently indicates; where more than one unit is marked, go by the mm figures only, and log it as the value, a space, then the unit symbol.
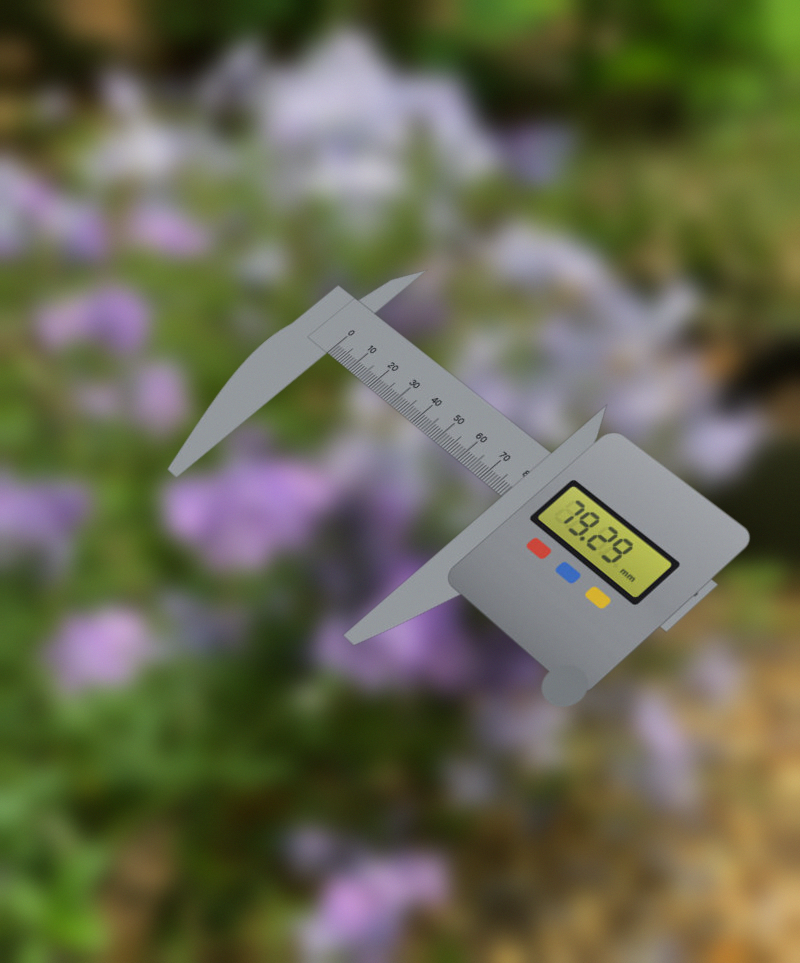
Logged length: 79.29 mm
